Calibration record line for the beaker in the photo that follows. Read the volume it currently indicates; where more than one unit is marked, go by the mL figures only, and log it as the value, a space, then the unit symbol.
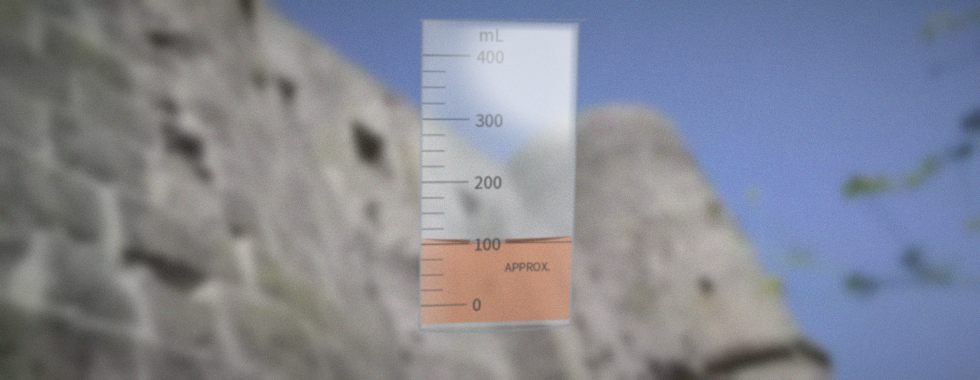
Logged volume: 100 mL
